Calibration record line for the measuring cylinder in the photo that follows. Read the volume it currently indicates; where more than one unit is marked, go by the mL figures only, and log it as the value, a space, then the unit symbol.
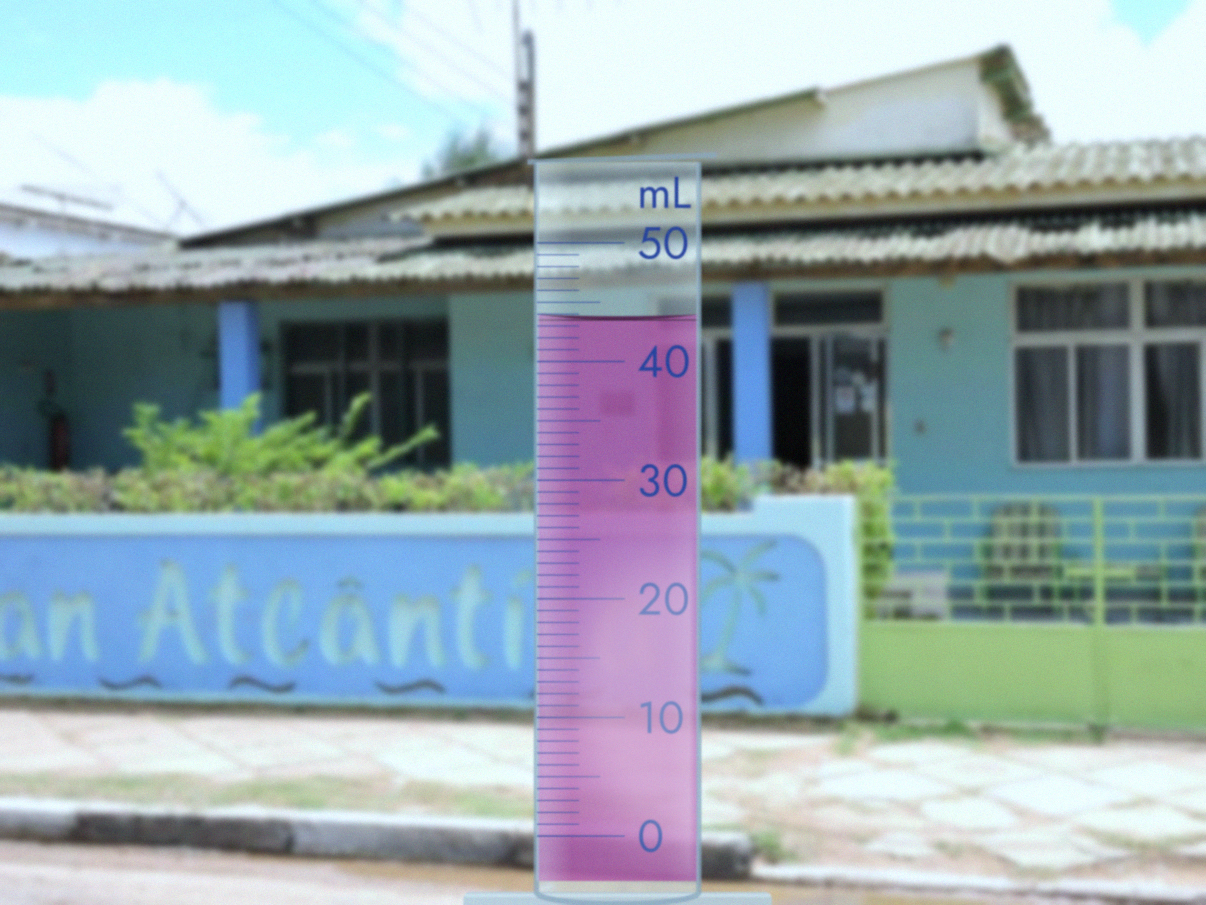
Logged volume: 43.5 mL
